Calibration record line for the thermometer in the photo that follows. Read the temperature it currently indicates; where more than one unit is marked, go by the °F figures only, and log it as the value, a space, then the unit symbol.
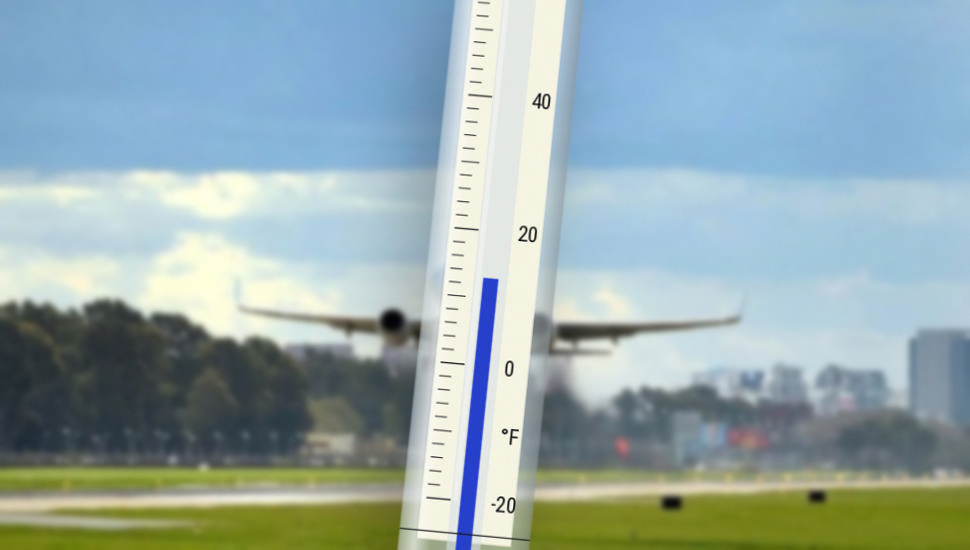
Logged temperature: 13 °F
